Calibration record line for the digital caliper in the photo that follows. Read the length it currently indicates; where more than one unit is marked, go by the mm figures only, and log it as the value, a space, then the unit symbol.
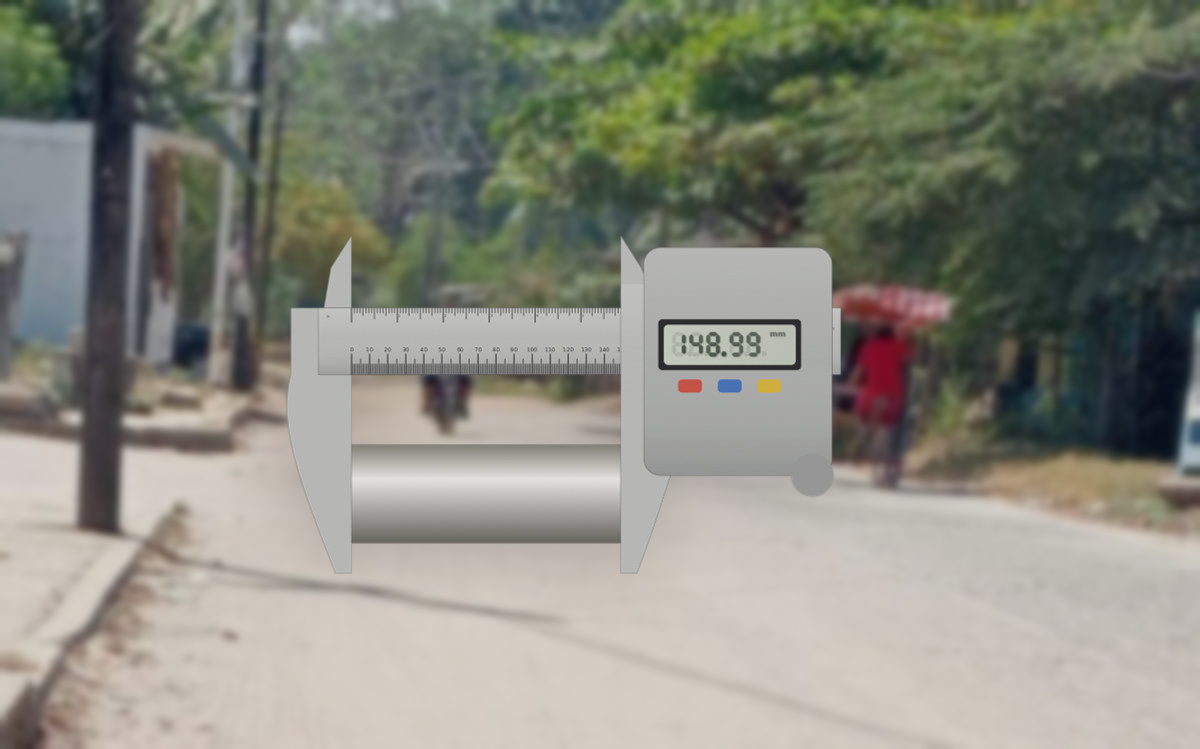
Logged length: 148.99 mm
